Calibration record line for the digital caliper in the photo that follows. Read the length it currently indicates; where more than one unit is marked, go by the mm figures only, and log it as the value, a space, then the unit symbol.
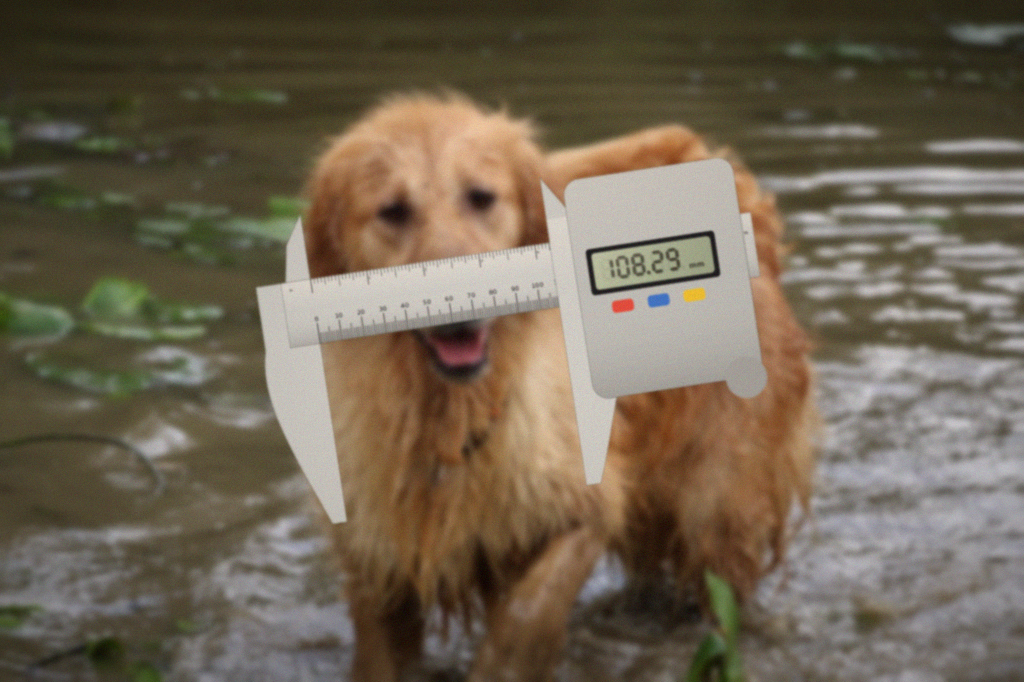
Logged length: 108.29 mm
